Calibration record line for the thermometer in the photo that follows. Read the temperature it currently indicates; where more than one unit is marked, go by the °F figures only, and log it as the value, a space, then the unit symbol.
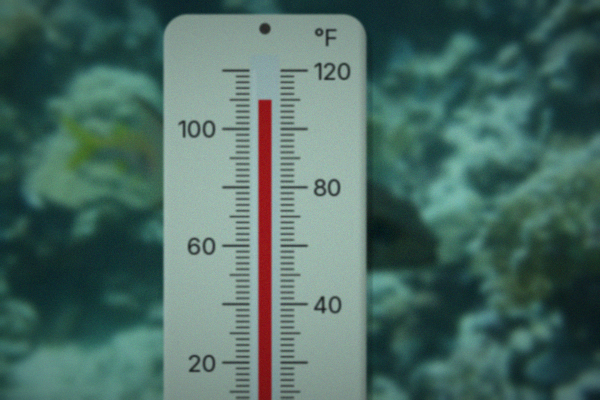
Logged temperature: 110 °F
